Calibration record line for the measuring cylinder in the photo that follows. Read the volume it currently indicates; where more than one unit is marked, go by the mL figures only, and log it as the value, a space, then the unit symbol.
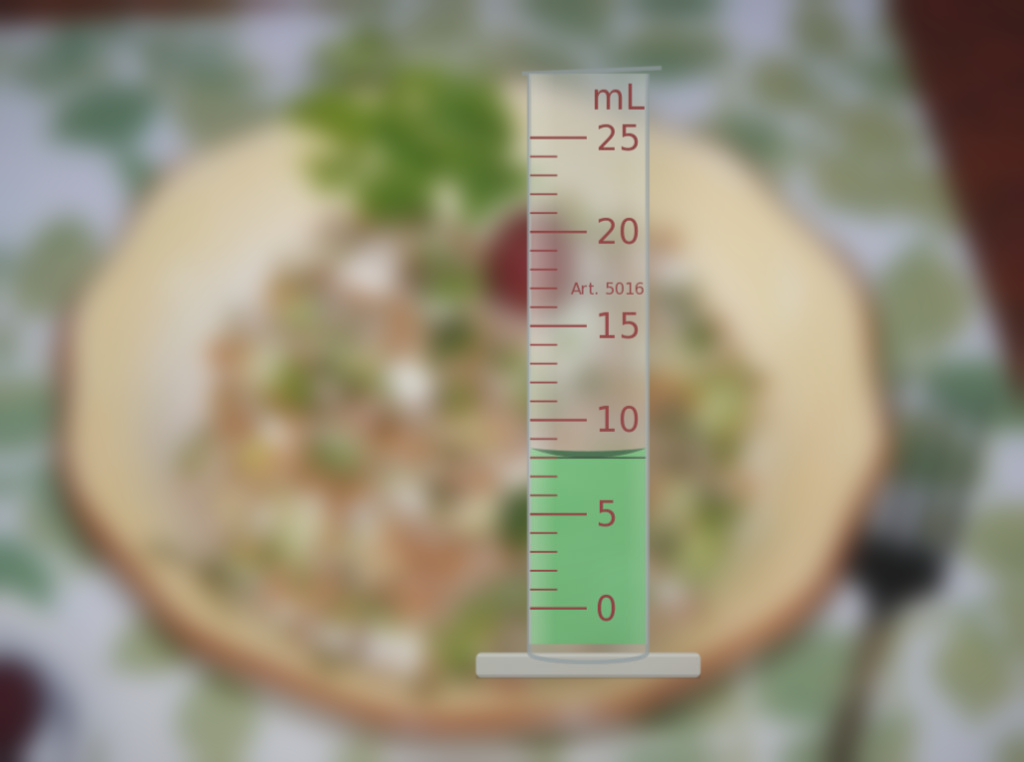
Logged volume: 8 mL
